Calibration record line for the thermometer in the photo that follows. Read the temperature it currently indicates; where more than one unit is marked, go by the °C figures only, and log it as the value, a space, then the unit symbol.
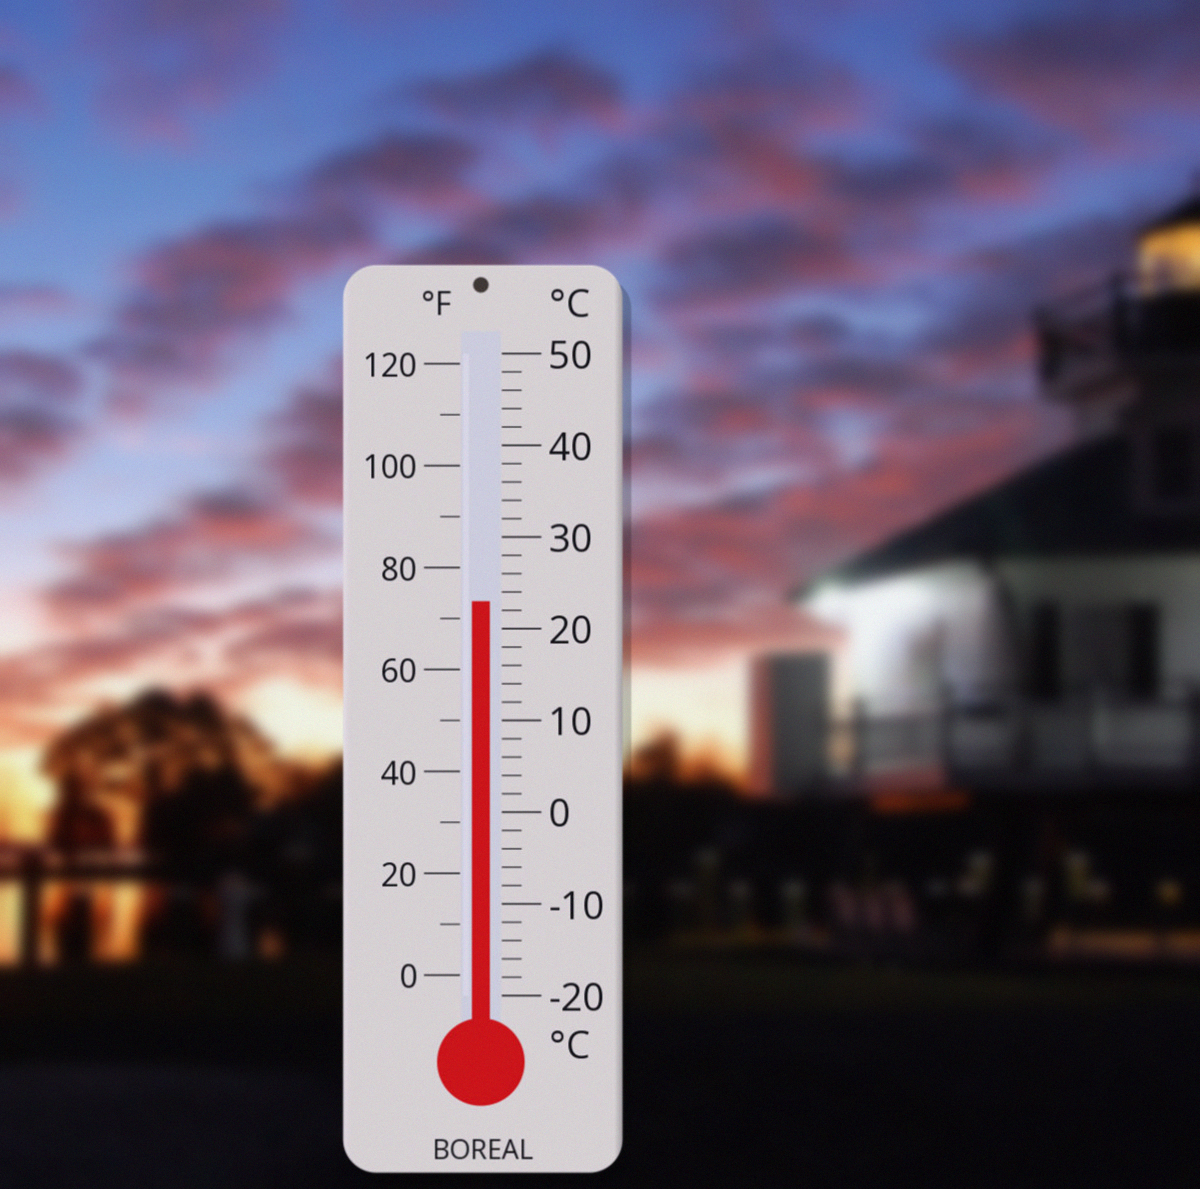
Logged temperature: 23 °C
